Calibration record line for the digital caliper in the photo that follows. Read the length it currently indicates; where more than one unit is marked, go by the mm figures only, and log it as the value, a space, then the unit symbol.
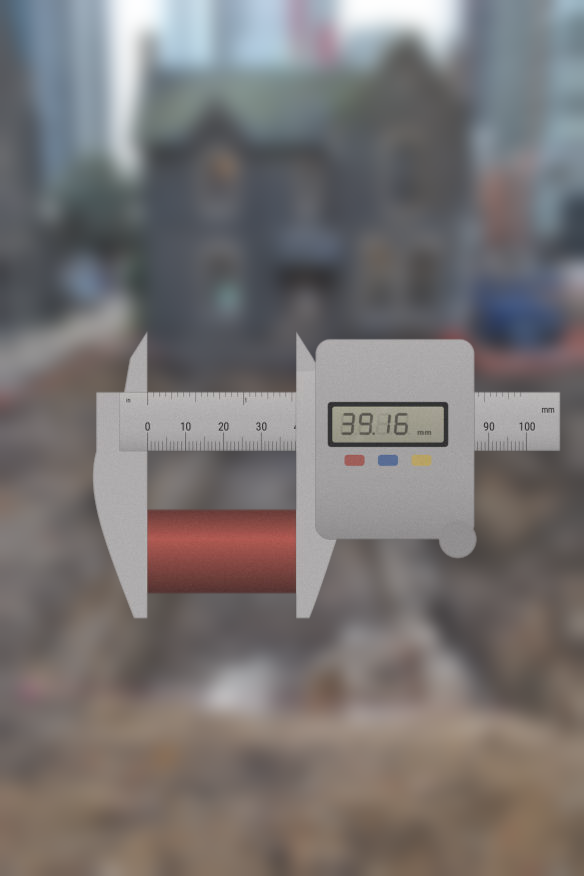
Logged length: 39.16 mm
